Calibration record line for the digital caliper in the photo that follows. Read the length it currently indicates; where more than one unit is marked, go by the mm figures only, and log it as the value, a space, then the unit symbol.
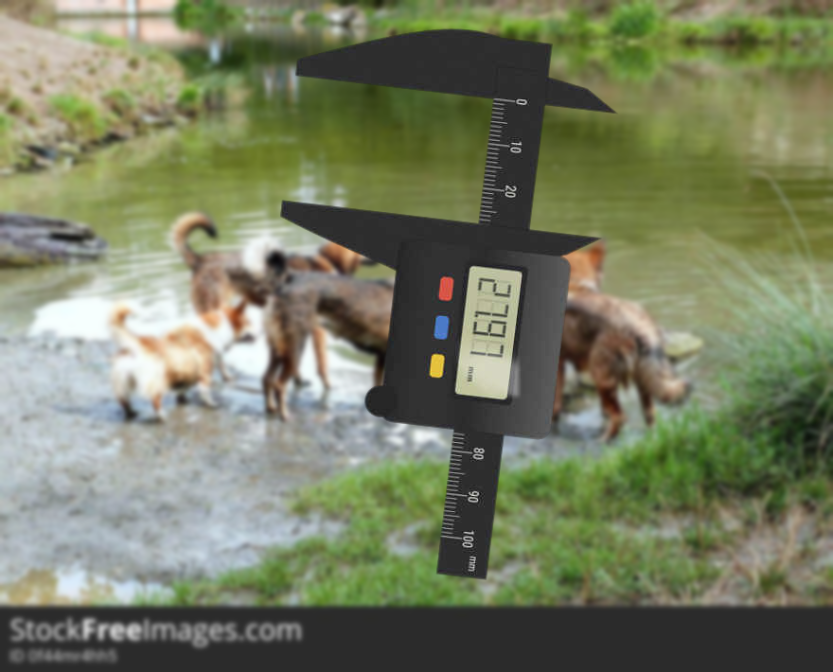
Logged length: 27.97 mm
